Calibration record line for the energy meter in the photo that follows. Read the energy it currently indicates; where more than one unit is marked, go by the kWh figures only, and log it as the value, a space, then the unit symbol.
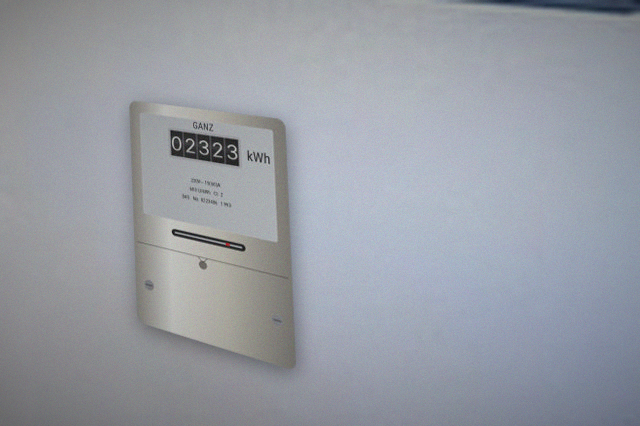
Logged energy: 2323 kWh
